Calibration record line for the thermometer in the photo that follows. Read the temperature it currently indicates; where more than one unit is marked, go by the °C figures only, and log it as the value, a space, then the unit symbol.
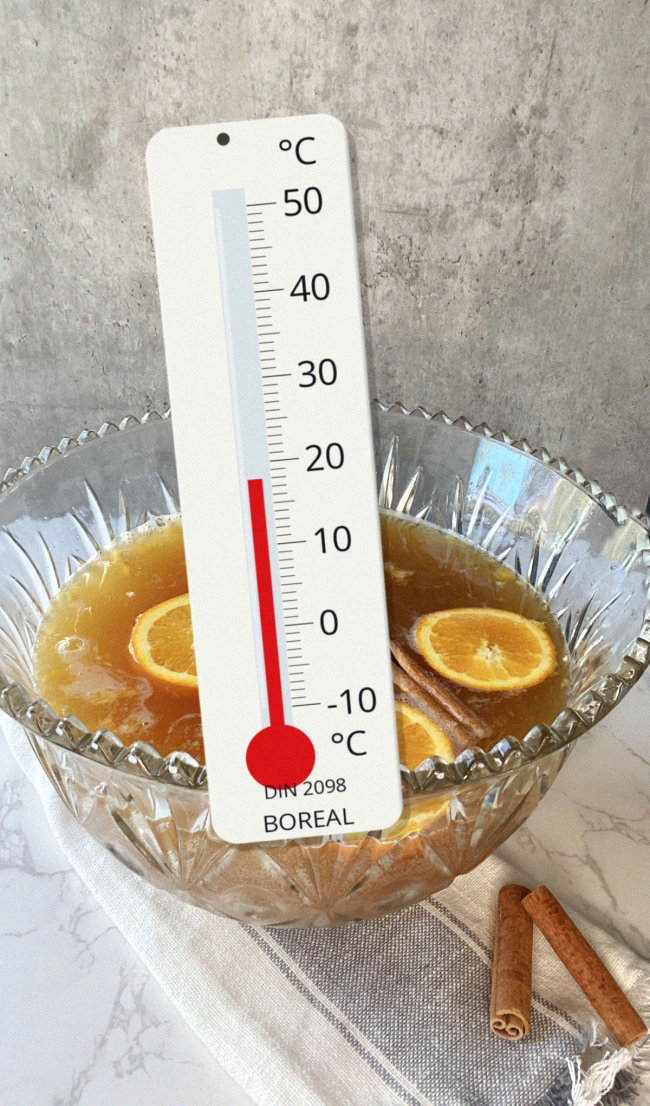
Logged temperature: 18 °C
